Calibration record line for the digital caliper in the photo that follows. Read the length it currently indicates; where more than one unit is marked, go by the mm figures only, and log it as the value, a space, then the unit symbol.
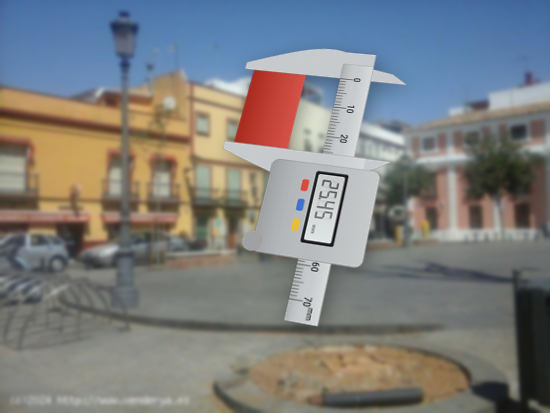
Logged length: 25.45 mm
